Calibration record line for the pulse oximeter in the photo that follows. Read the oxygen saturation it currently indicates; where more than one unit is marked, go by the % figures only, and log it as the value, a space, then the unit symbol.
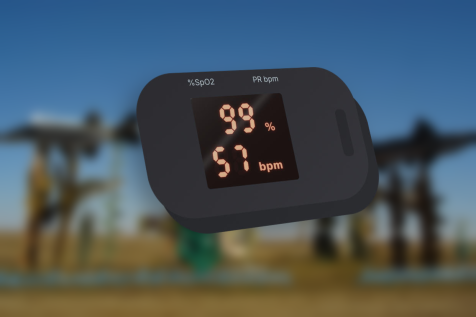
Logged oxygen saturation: 99 %
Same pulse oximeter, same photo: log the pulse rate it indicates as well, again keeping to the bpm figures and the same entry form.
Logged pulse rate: 57 bpm
